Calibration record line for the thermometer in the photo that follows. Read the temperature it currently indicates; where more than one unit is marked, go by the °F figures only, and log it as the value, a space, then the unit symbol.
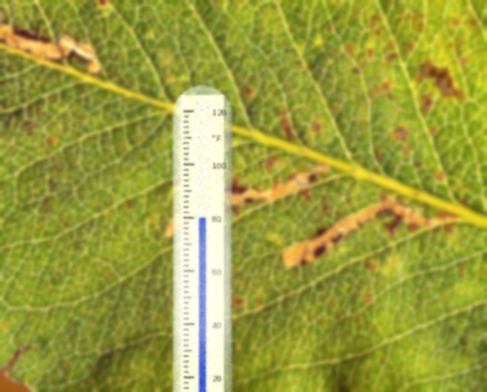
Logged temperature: 80 °F
